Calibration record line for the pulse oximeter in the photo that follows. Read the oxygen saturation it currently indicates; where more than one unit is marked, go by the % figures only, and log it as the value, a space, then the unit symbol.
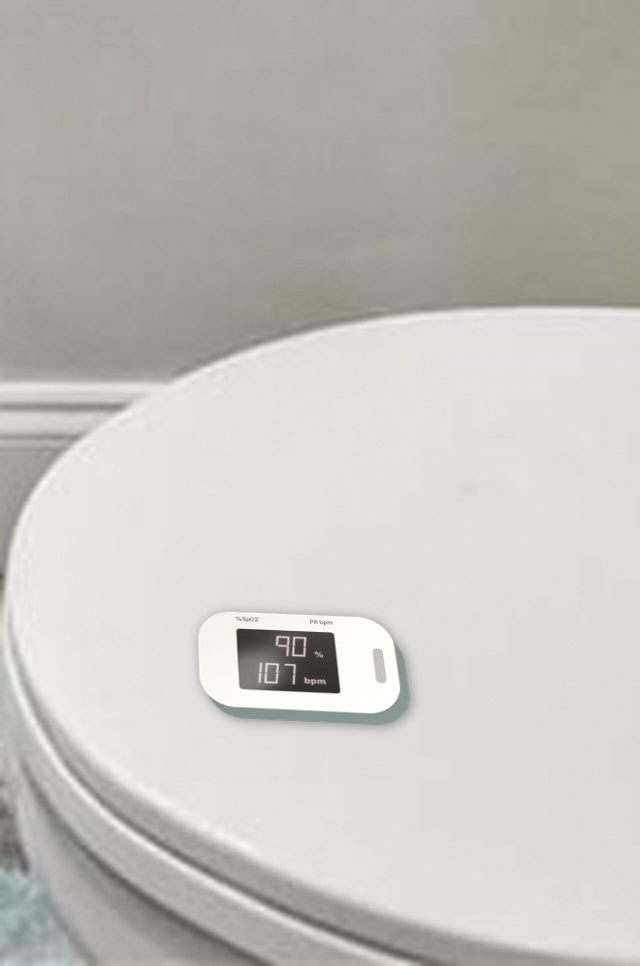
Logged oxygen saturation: 90 %
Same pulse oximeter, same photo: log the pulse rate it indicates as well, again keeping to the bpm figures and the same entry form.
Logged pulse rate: 107 bpm
